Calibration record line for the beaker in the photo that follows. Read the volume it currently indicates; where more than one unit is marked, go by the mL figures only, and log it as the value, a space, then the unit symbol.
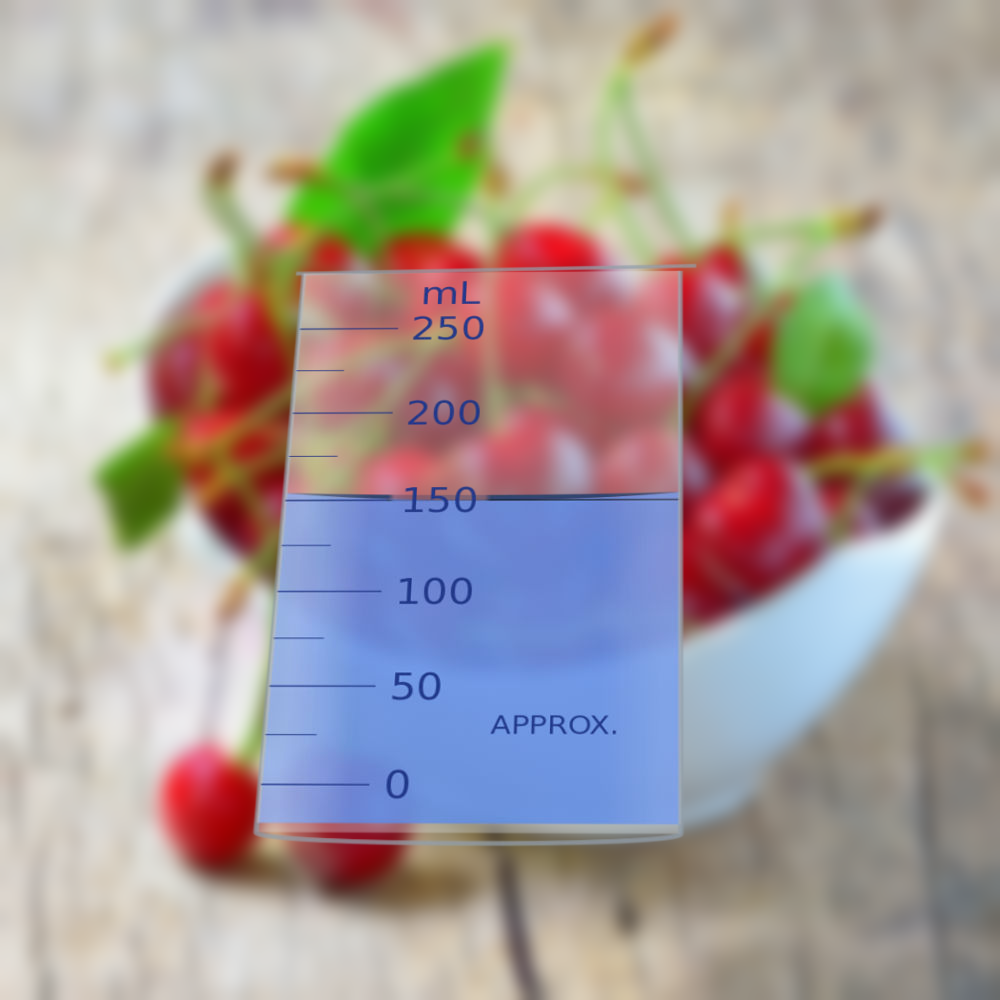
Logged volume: 150 mL
